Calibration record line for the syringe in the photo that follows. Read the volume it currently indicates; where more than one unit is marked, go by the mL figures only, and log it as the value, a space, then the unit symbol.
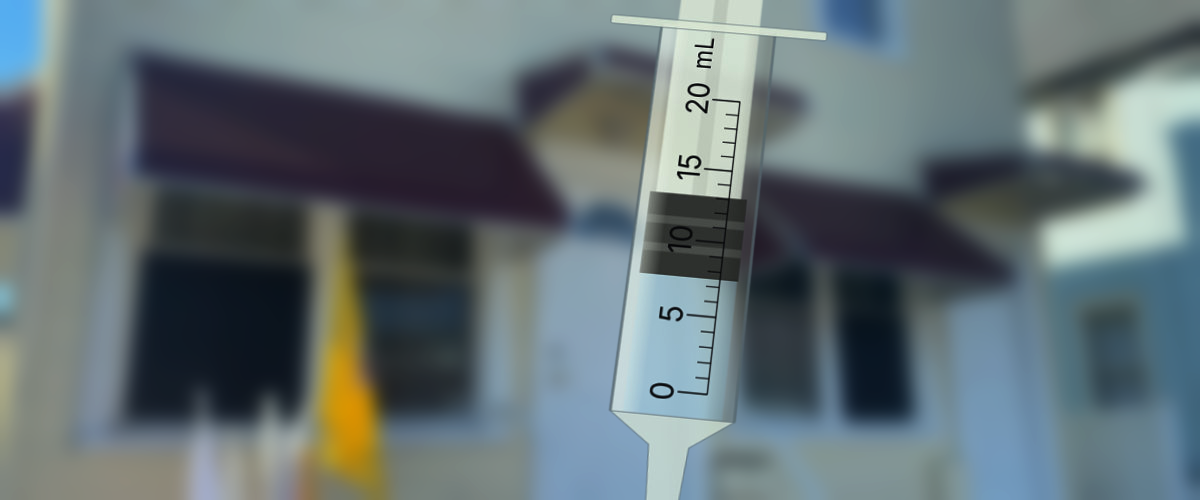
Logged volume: 7.5 mL
